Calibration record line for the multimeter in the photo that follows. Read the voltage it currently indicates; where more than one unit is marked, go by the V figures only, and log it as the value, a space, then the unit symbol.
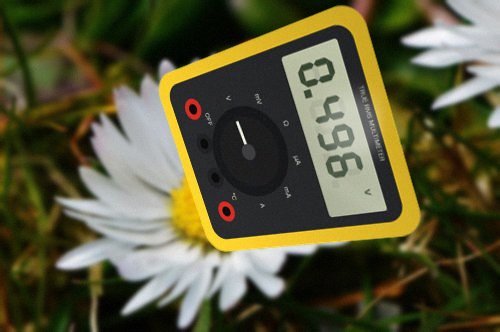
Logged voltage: 0.496 V
